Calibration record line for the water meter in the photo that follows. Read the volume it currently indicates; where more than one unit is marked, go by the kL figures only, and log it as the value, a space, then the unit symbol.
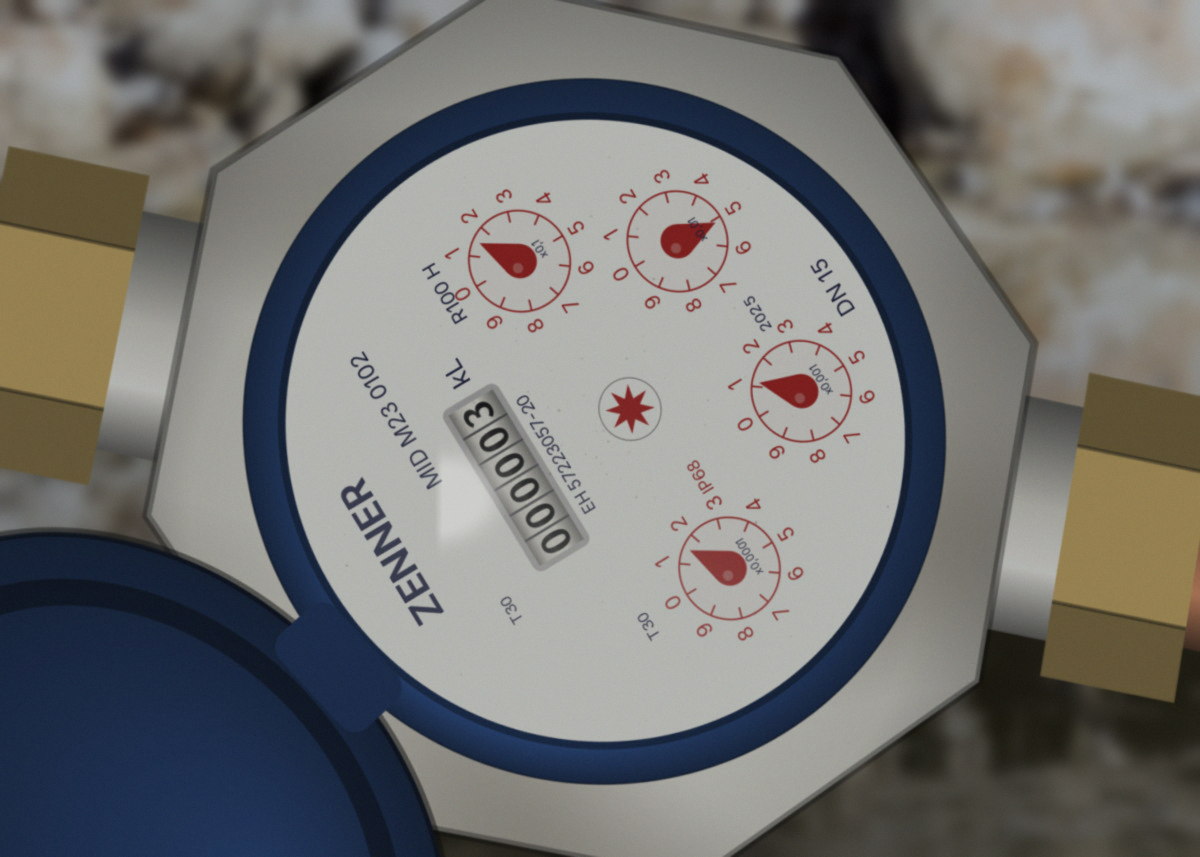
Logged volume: 3.1511 kL
